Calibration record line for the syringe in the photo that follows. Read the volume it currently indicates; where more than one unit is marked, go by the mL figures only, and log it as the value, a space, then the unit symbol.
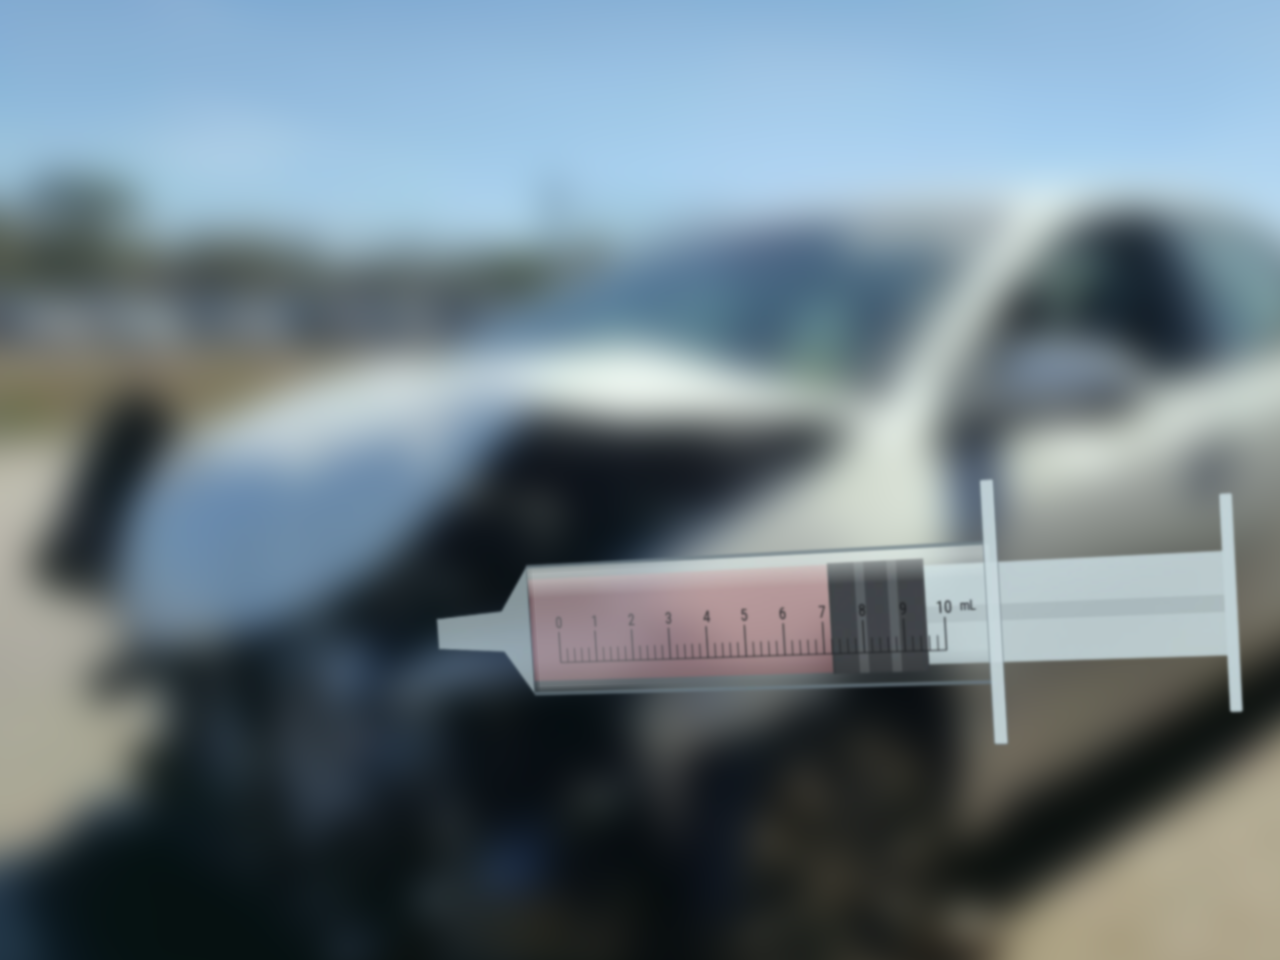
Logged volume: 7.2 mL
